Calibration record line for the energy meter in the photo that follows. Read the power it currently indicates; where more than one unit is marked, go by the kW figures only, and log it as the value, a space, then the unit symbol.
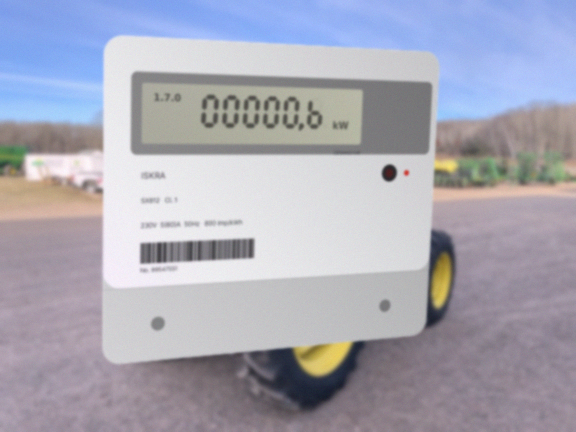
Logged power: 0.6 kW
